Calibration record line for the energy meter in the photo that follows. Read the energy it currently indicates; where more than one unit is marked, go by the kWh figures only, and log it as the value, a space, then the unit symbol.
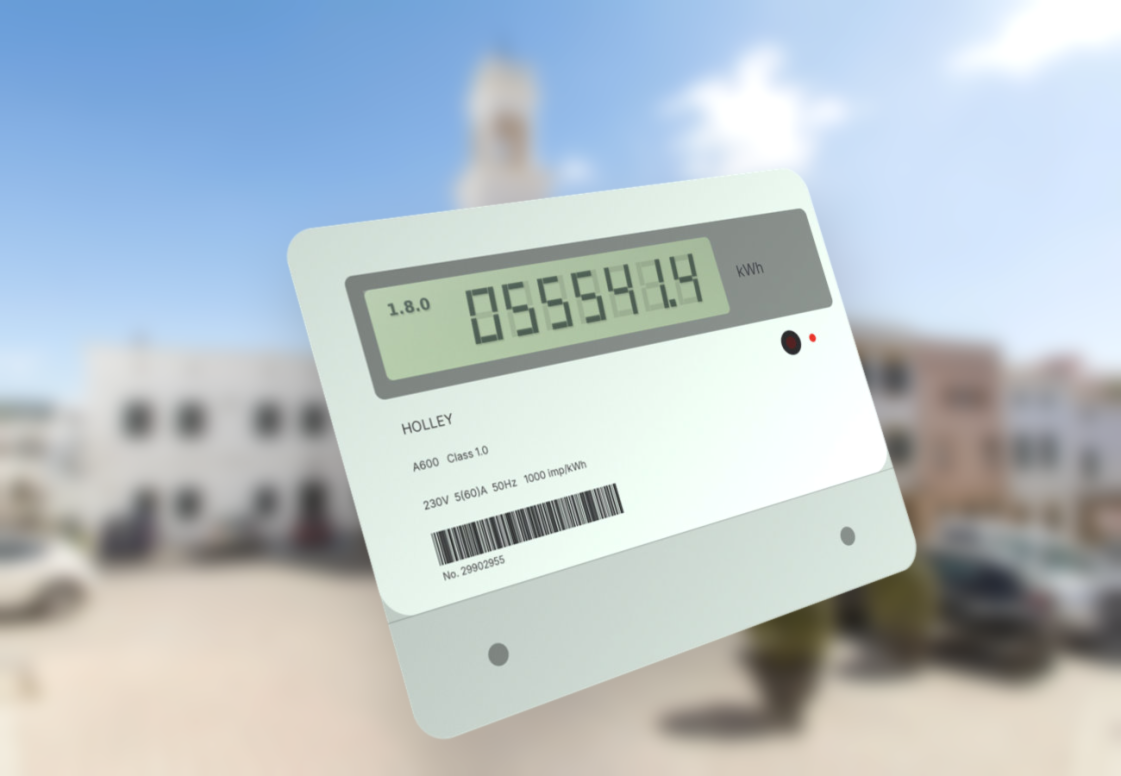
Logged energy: 55541.4 kWh
